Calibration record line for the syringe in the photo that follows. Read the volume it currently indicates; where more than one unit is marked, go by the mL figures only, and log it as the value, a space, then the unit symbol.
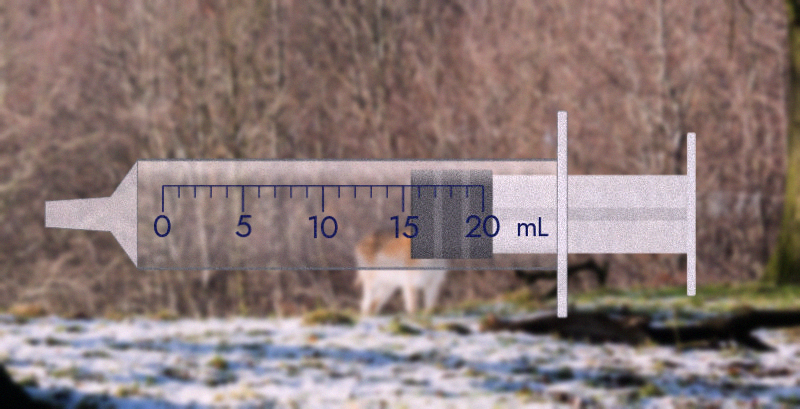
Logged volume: 15.5 mL
